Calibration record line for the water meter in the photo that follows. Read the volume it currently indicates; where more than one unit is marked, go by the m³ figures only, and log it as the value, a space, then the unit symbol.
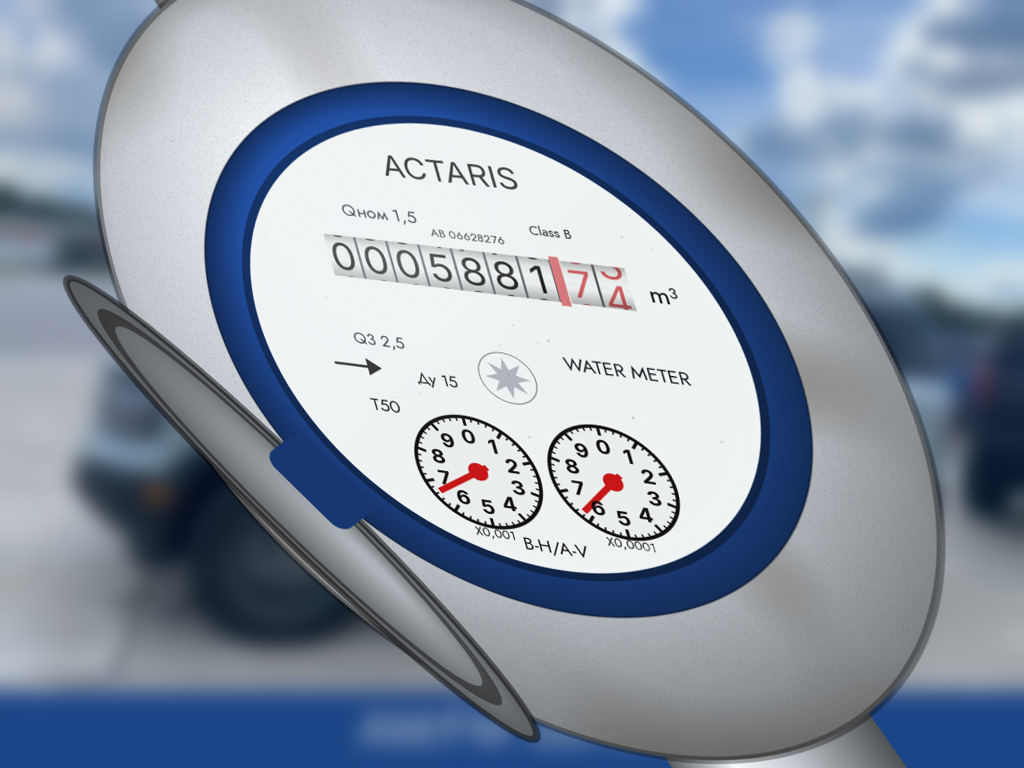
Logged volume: 5881.7366 m³
